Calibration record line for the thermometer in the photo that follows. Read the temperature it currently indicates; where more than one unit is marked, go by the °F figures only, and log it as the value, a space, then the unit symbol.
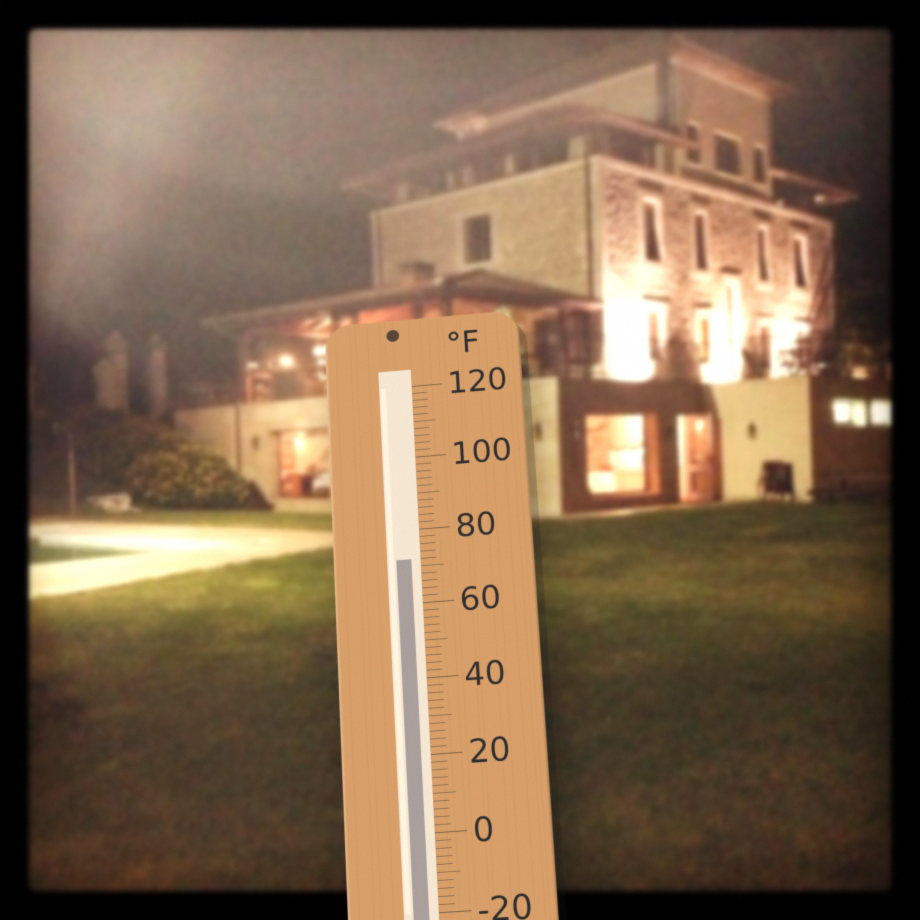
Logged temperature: 72 °F
